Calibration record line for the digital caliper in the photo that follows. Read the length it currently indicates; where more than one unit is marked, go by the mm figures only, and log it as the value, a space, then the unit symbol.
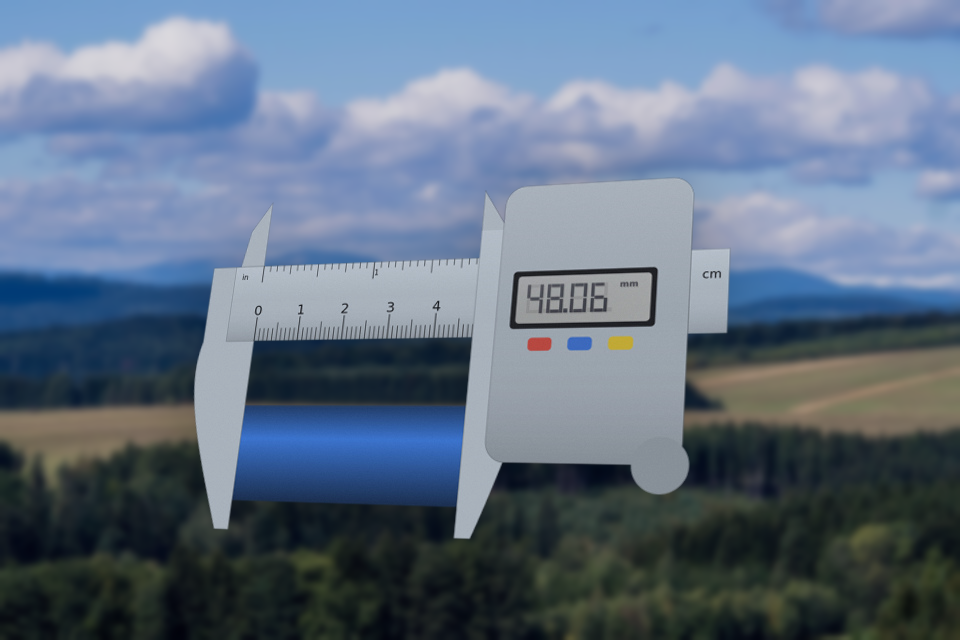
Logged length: 48.06 mm
